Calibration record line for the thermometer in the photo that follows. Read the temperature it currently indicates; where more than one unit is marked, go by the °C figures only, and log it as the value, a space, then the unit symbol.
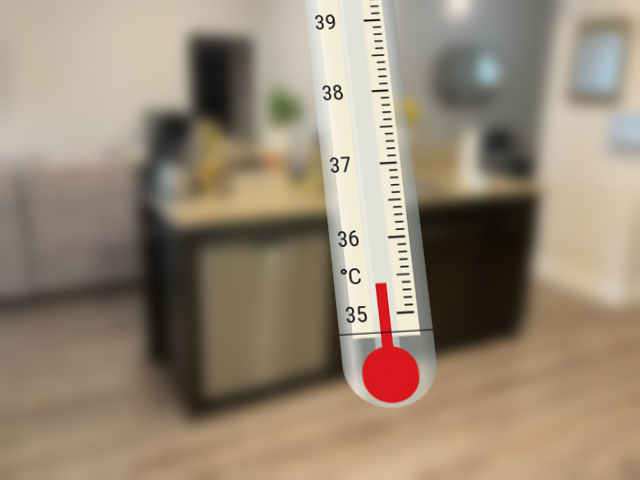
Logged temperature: 35.4 °C
